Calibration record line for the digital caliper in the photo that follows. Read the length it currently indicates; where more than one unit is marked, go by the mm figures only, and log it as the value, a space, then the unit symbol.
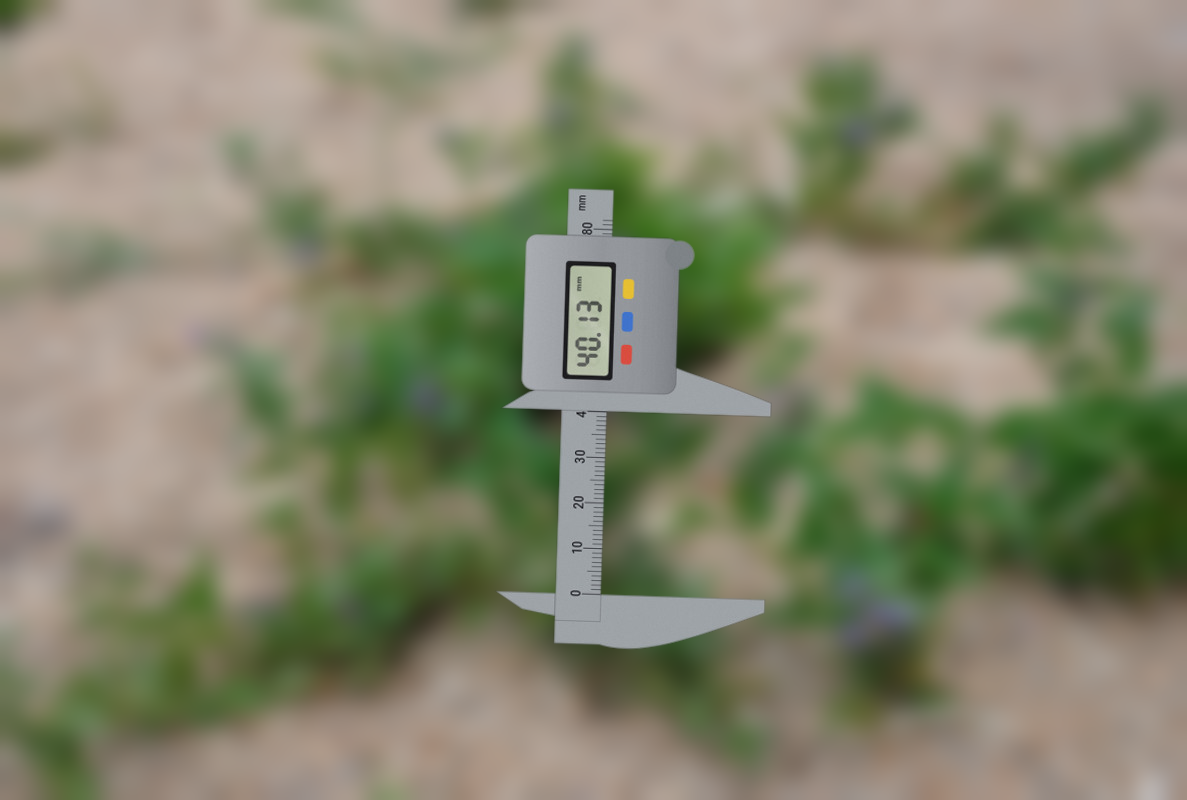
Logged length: 40.13 mm
